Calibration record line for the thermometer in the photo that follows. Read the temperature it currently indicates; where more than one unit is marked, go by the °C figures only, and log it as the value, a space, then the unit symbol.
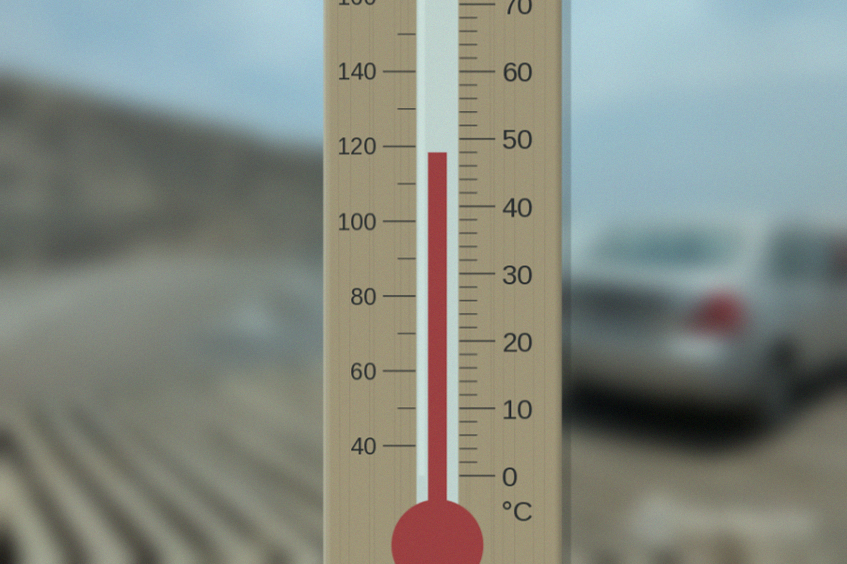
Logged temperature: 48 °C
